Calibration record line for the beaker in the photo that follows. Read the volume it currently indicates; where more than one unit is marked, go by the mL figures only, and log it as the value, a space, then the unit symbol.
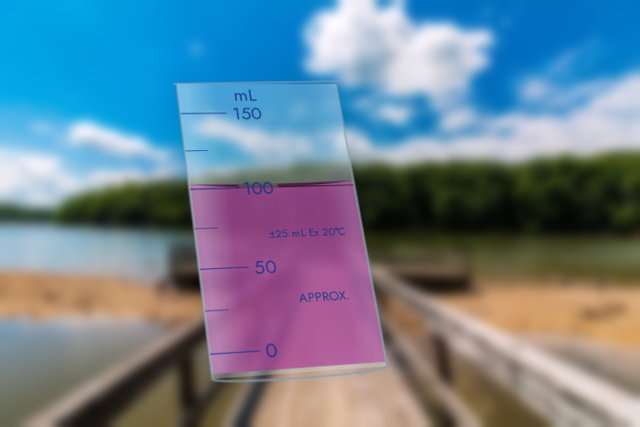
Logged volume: 100 mL
